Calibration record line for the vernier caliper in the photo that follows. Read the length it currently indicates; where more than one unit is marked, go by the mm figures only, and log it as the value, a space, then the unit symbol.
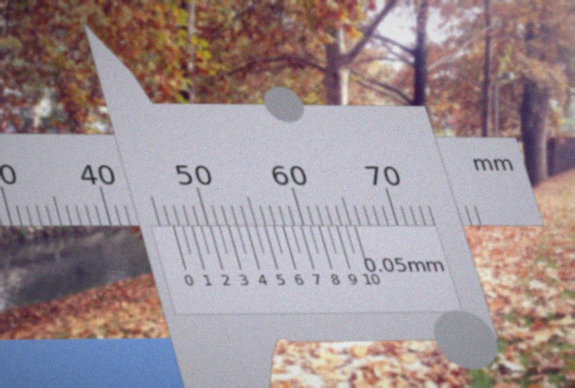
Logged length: 46.4 mm
